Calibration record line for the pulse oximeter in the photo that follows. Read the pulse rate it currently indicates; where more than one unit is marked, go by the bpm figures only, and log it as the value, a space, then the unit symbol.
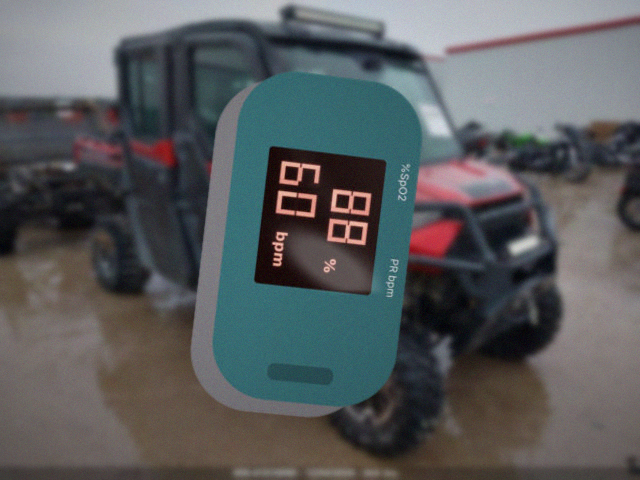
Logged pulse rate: 60 bpm
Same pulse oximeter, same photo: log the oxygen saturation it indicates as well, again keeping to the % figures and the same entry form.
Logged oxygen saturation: 88 %
